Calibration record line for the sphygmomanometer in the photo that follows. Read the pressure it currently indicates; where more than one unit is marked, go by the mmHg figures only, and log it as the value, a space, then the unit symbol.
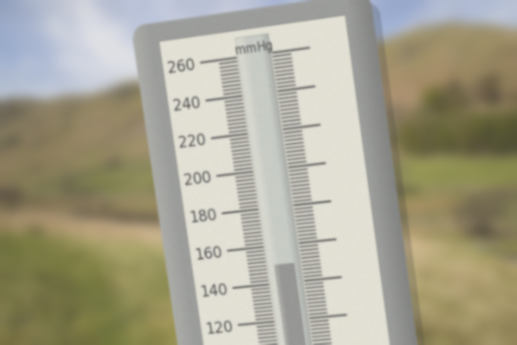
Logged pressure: 150 mmHg
